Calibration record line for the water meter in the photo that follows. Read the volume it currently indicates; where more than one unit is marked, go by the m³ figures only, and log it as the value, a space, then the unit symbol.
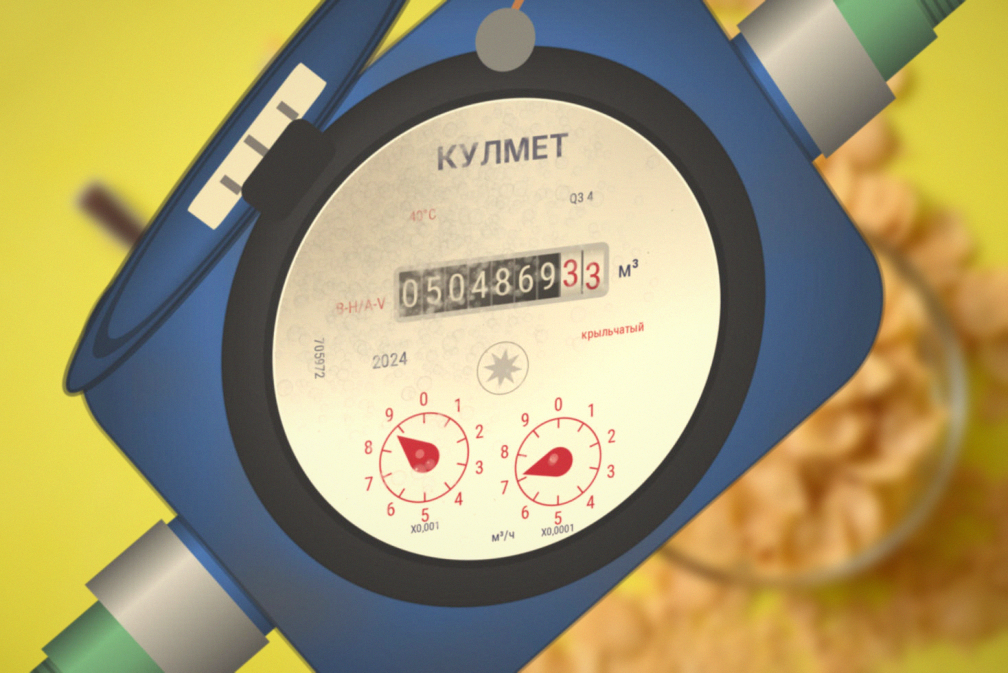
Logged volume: 504869.3287 m³
